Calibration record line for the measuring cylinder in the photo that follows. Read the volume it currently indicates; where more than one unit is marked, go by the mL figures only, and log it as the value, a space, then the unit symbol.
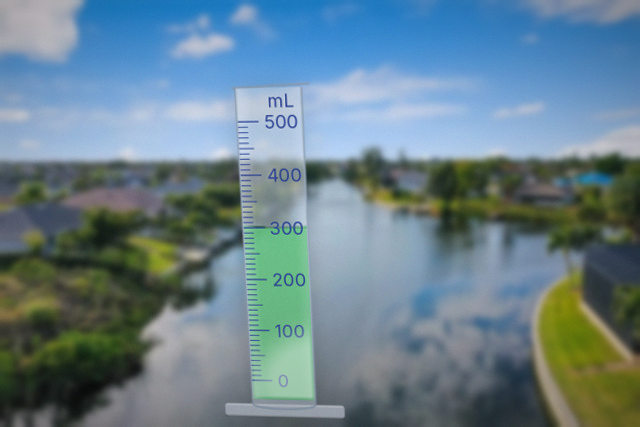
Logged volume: 300 mL
